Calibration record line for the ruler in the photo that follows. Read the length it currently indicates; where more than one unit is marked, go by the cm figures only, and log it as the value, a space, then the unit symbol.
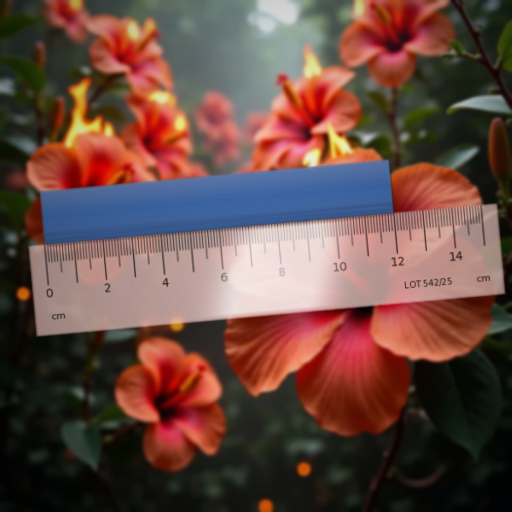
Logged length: 12 cm
